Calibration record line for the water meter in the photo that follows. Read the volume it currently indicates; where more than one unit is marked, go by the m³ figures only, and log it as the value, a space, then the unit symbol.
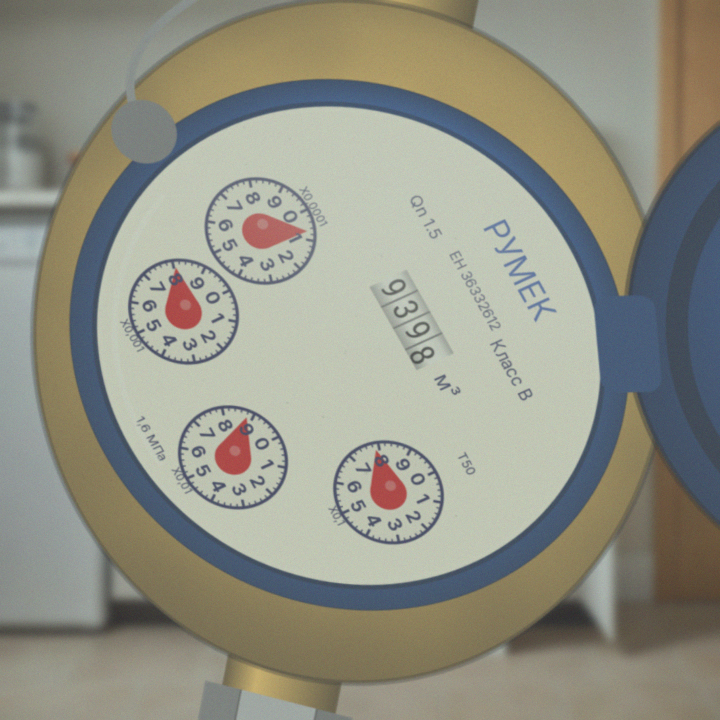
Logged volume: 9397.7880 m³
